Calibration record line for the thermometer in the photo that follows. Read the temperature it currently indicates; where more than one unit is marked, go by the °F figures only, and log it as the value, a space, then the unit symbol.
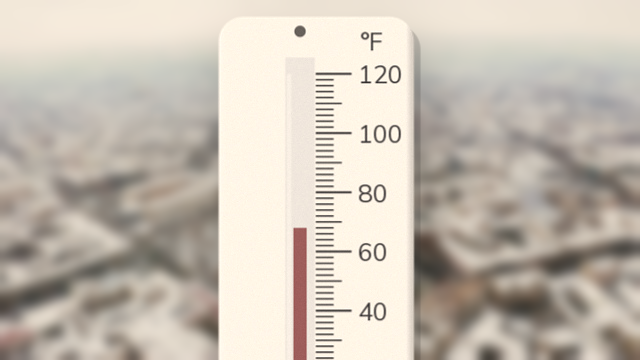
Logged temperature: 68 °F
